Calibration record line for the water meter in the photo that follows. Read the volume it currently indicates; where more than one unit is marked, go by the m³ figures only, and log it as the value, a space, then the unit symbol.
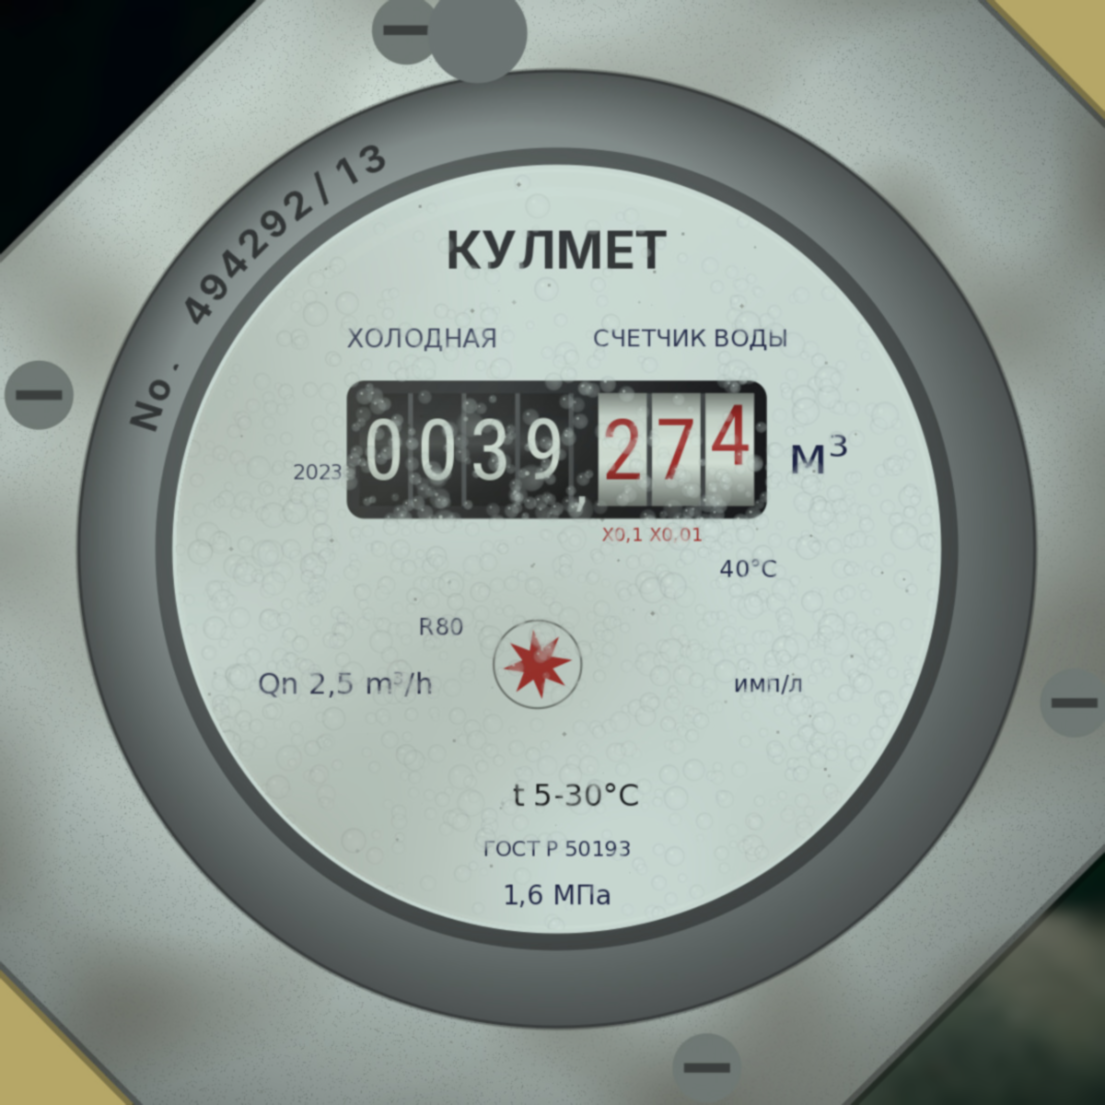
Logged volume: 39.274 m³
